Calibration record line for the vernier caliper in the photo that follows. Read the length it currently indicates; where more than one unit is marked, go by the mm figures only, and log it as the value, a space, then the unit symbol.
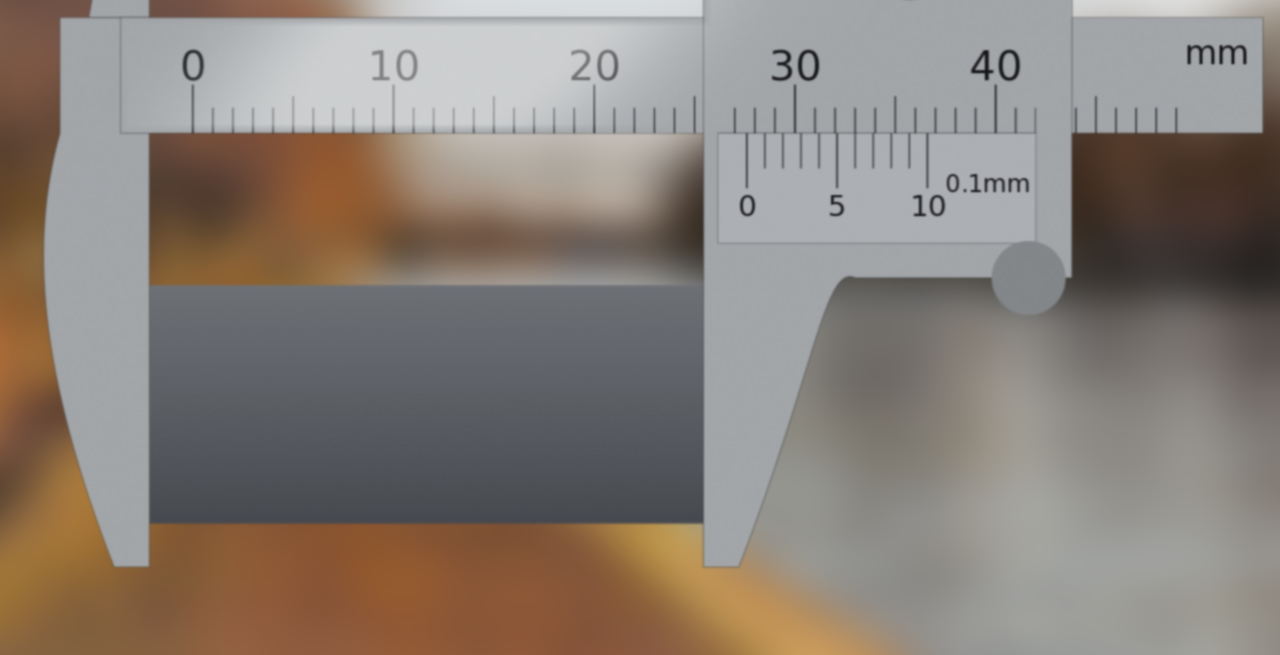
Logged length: 27.6 mm
